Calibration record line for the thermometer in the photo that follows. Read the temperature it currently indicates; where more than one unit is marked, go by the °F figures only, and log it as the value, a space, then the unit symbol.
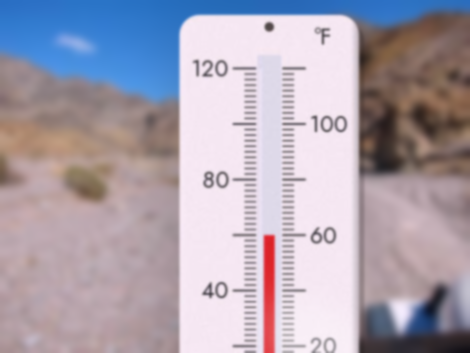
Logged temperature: 60 °F
